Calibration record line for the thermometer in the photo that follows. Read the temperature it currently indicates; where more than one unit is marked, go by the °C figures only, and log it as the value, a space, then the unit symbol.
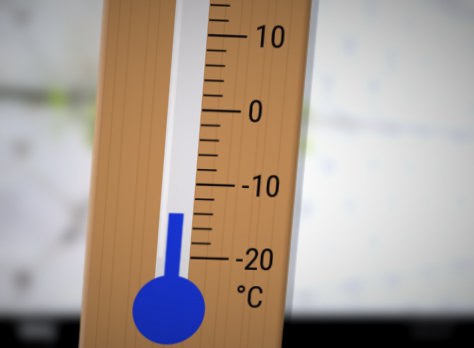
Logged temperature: -14 °C
